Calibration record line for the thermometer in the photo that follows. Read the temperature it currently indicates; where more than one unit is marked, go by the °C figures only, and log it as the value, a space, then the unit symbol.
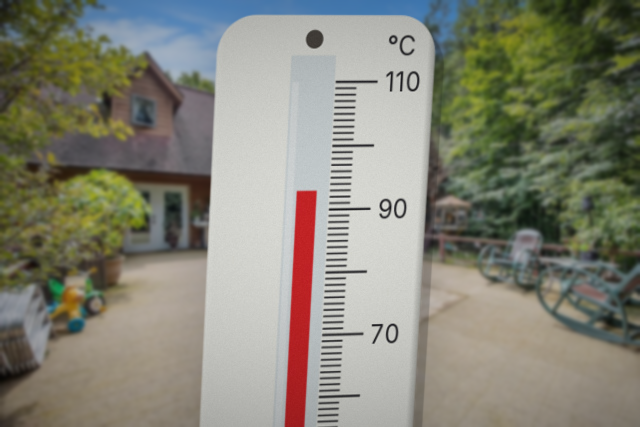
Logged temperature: 93 °C
